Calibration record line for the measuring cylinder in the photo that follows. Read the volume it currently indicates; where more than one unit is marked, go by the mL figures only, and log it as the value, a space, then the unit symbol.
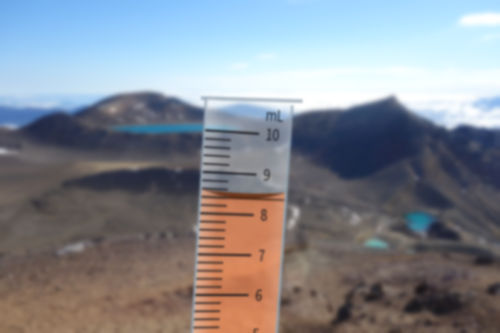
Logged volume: 8.4 mL
